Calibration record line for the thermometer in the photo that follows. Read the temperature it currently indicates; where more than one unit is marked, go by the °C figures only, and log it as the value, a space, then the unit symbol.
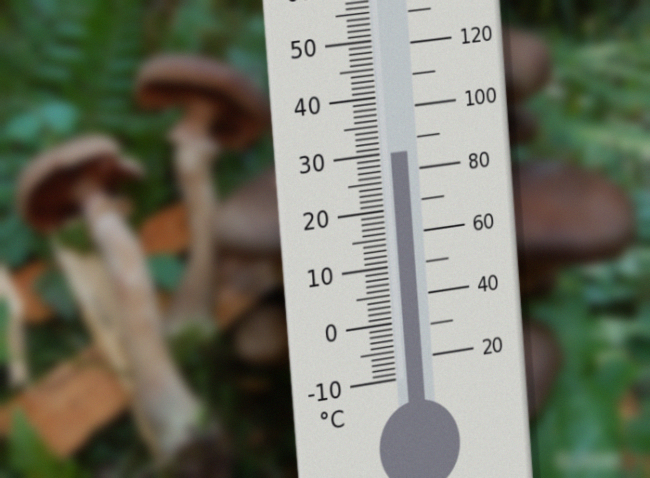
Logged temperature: 30 °C
